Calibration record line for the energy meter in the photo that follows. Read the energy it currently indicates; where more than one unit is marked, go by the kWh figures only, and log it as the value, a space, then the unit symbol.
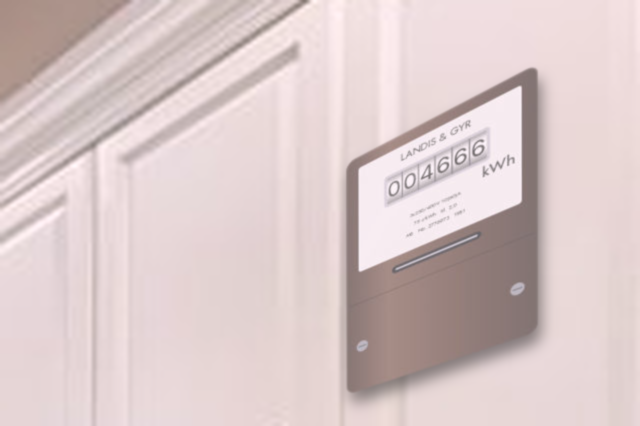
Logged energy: 4666 kWh
